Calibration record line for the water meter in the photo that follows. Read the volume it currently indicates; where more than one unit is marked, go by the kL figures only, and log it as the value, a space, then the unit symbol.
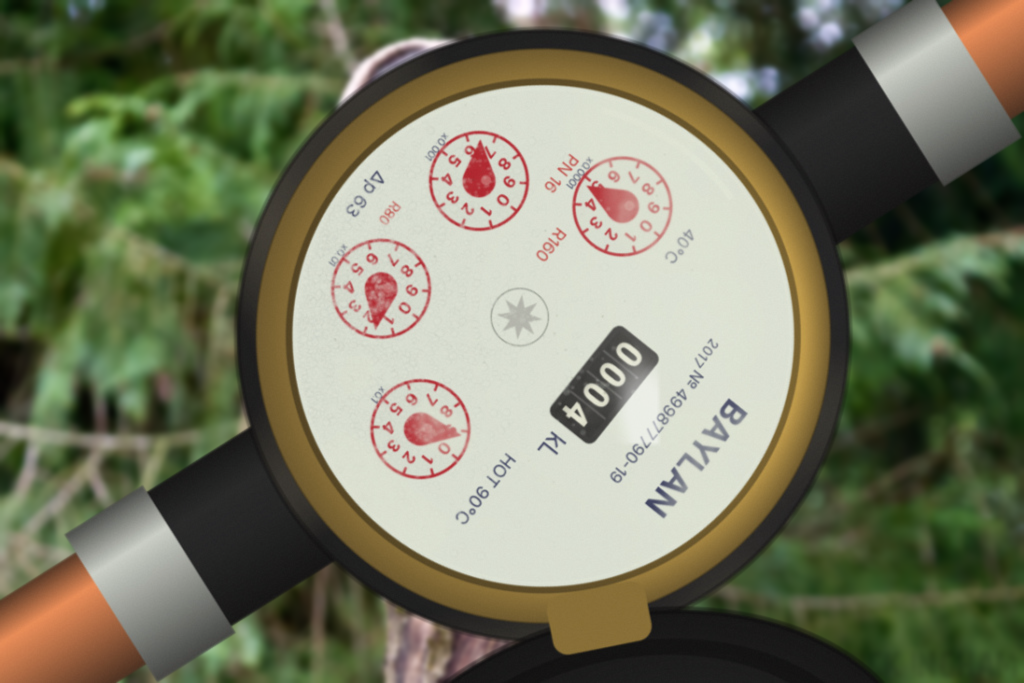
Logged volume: 3.9164 kL
